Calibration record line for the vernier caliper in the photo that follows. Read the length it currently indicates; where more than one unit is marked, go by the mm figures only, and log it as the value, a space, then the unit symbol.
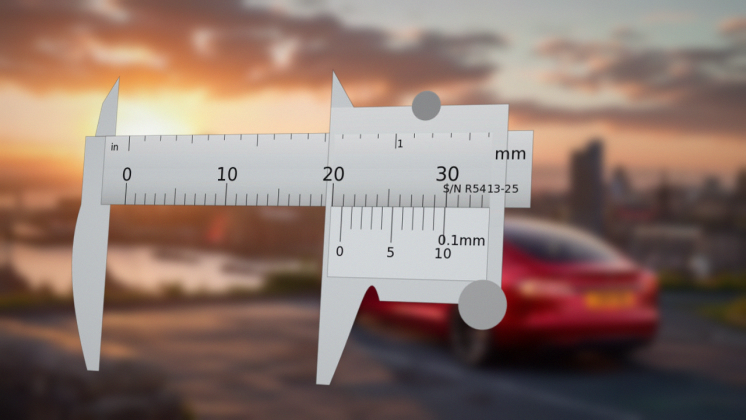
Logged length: 20.9 mm
